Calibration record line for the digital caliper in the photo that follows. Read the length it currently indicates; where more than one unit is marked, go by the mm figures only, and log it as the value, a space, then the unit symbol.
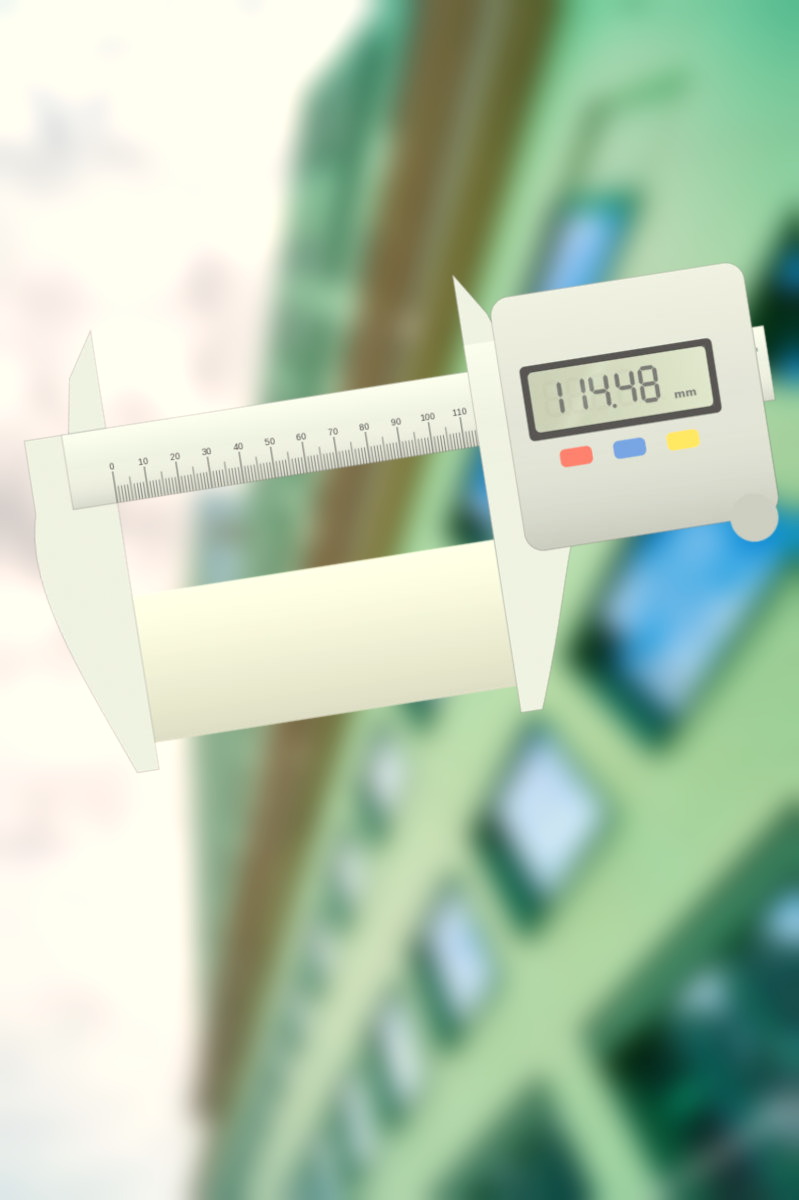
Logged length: 114.48 mm
